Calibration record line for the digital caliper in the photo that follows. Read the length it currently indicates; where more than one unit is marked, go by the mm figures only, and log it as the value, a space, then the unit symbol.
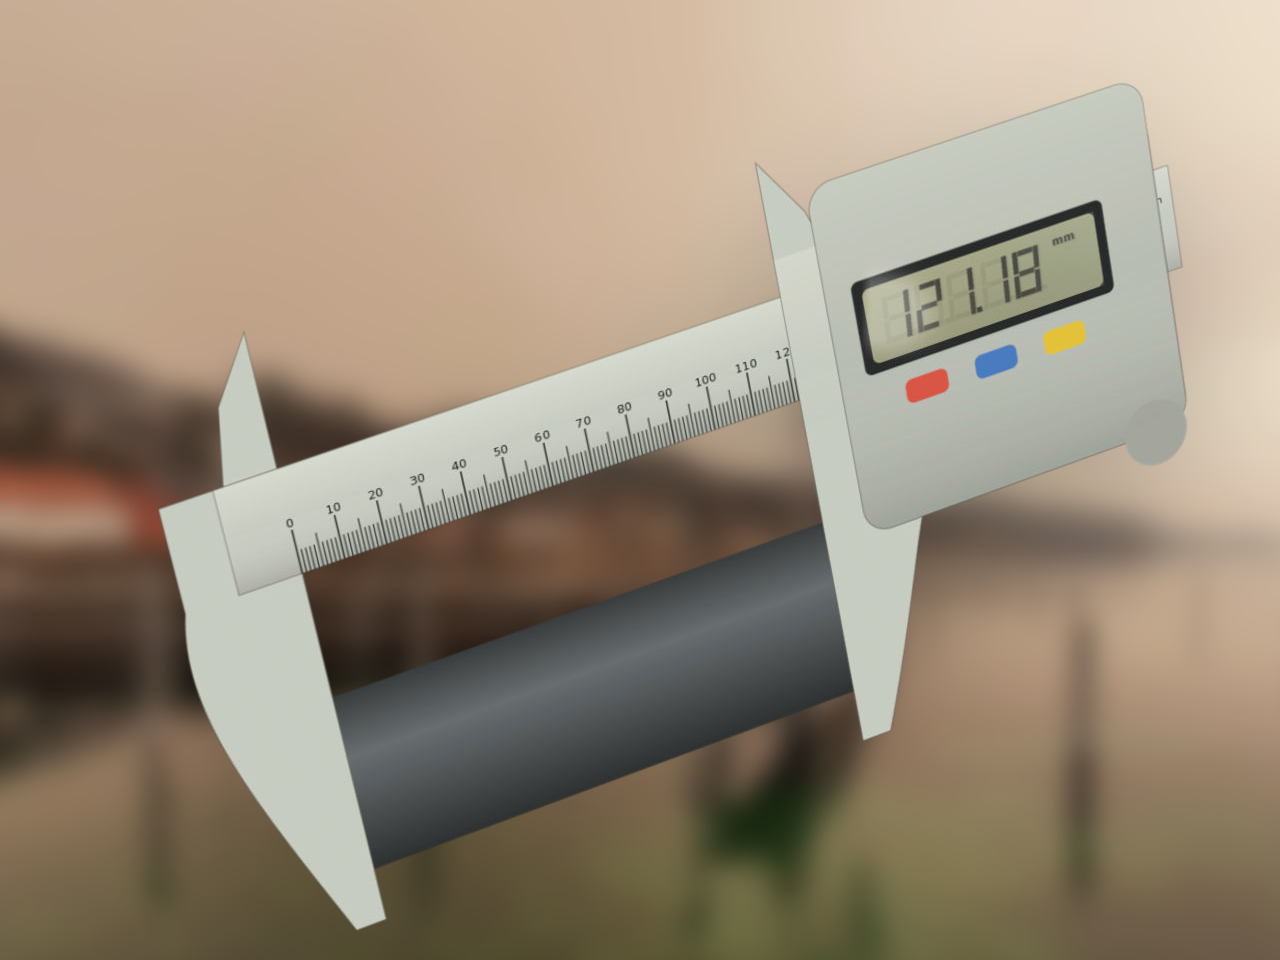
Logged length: 121.18 mm
